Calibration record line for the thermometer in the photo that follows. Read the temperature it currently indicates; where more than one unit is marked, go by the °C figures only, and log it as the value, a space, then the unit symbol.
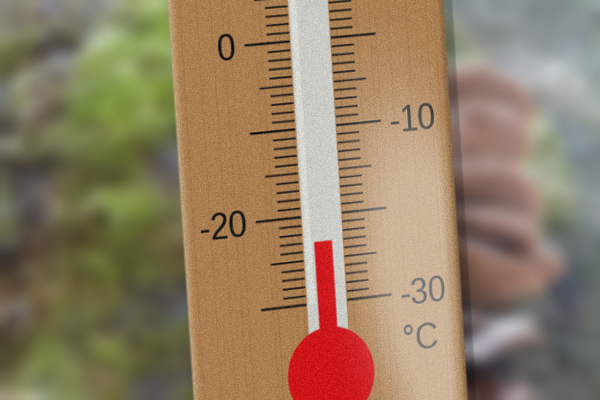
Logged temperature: -23 °C
